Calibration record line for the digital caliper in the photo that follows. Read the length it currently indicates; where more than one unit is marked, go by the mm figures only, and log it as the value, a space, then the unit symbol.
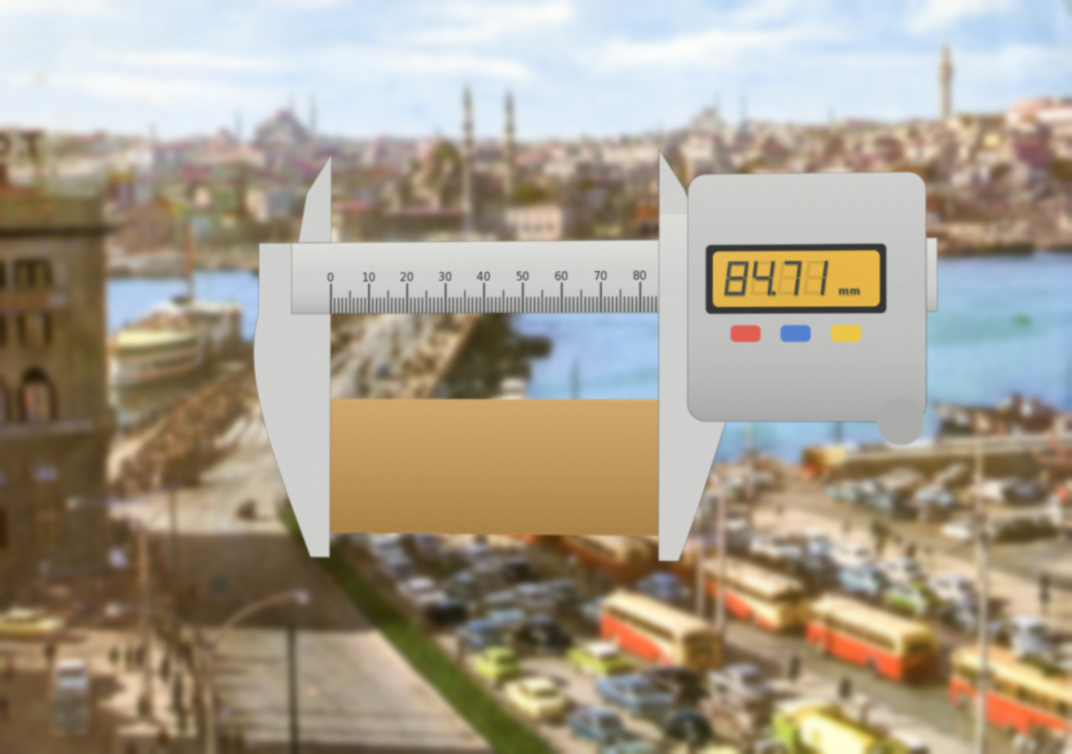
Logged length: 84.71 mm
